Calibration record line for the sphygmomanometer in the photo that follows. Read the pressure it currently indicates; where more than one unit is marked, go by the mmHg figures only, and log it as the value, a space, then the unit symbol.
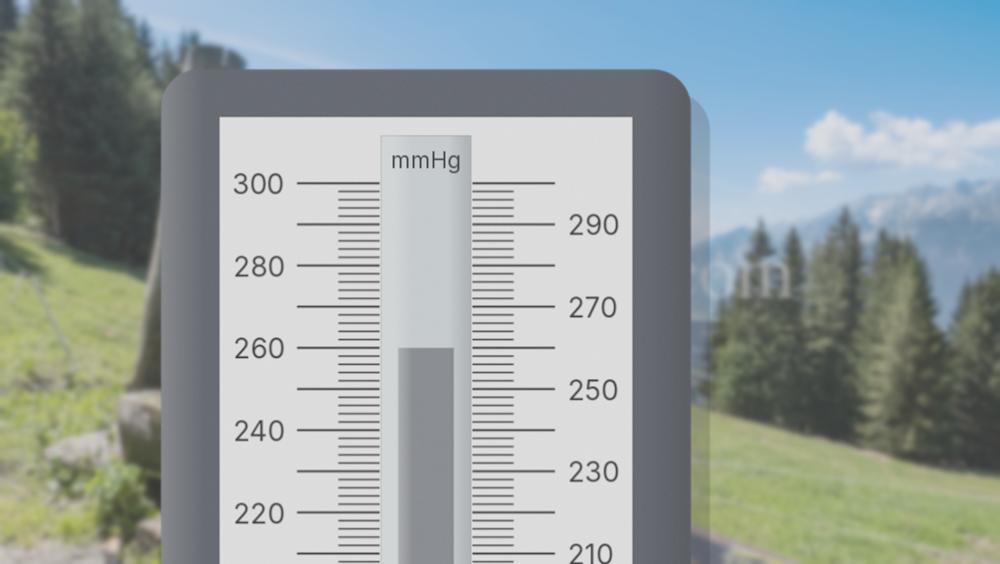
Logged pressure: 260 mmHg
